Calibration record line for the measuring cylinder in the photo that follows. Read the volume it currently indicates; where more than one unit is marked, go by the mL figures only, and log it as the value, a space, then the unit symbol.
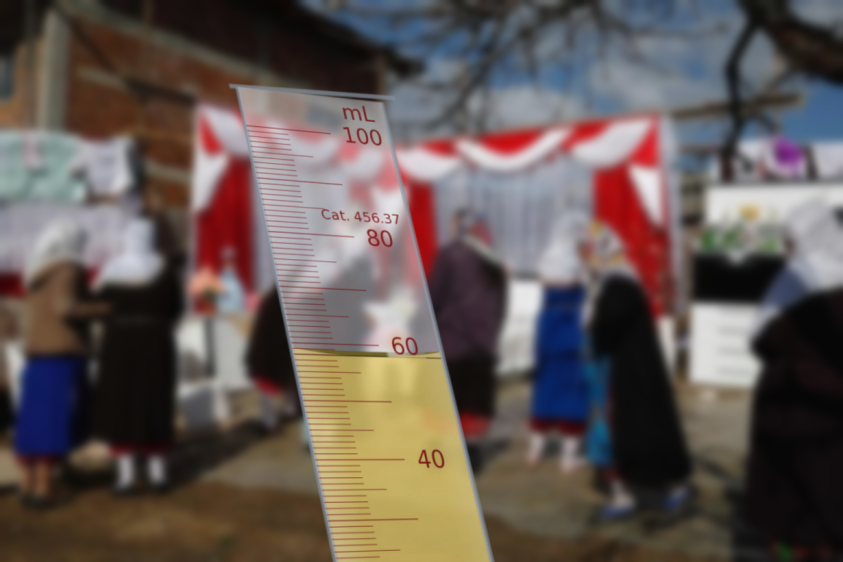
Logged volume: 58 mL
